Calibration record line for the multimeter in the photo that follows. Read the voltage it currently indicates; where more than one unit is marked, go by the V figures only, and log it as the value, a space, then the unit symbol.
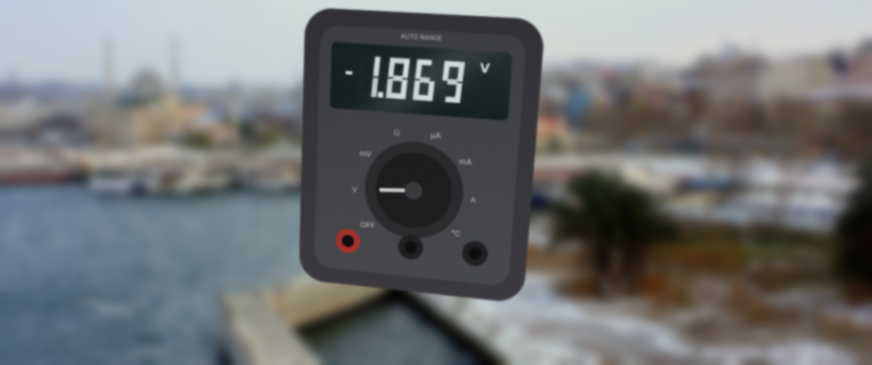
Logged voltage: -1.869 V
